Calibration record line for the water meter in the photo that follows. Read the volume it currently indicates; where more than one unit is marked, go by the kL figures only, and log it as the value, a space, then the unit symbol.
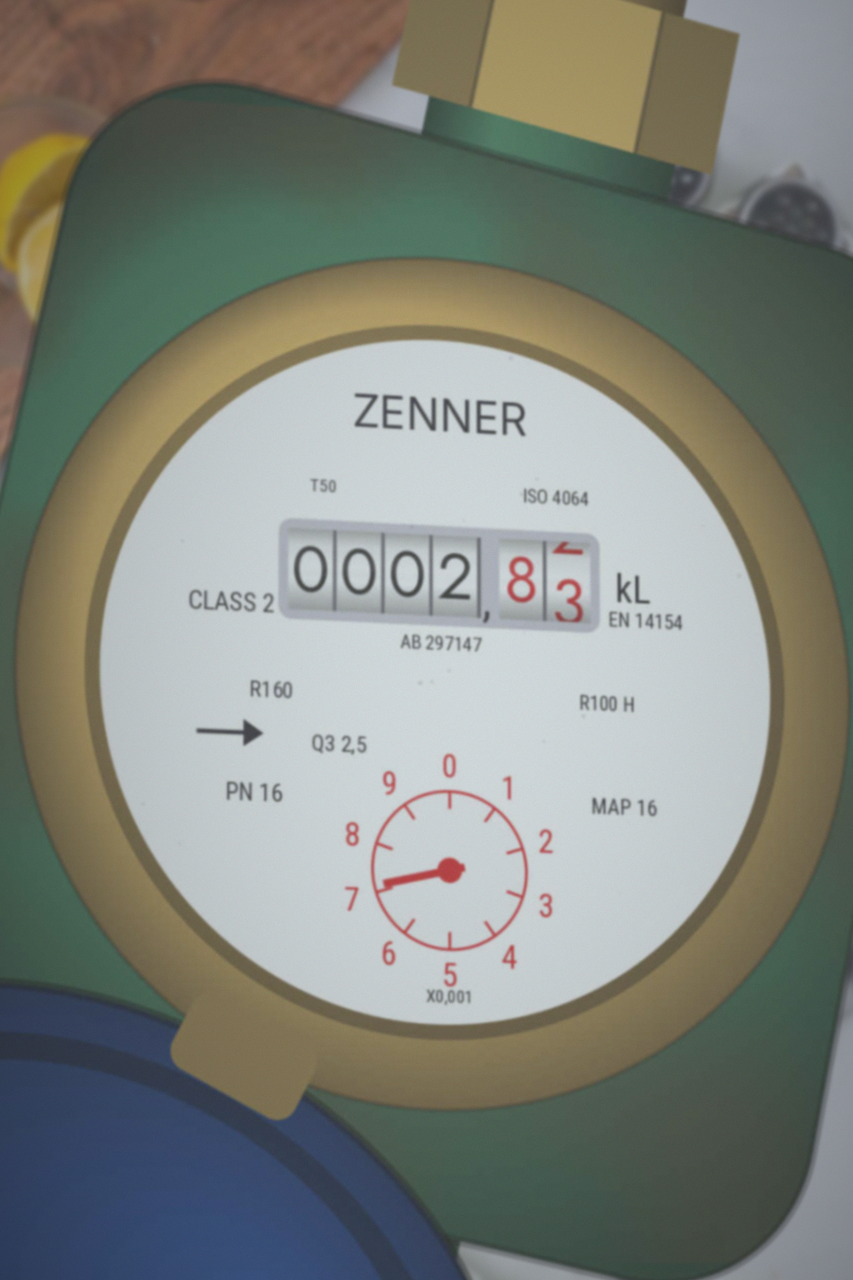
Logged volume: 2.827 kL
